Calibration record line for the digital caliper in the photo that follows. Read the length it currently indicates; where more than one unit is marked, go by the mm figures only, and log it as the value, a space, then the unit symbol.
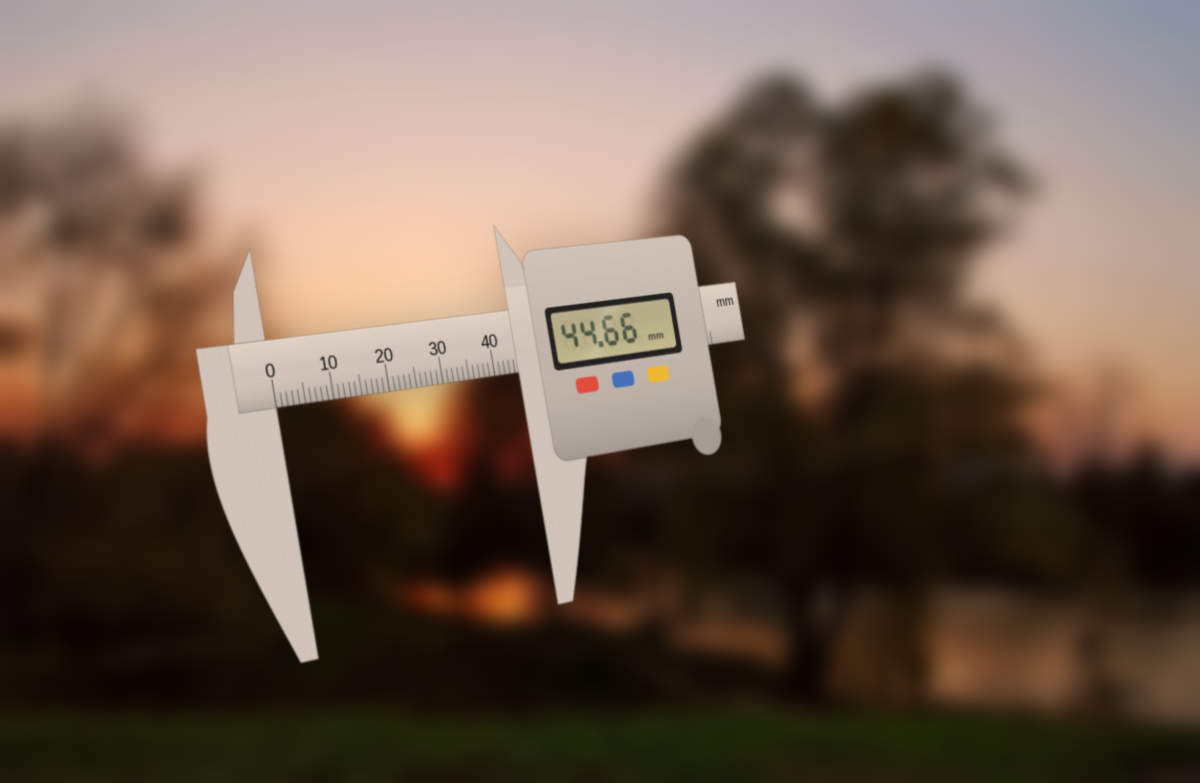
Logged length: 44.66 mm
